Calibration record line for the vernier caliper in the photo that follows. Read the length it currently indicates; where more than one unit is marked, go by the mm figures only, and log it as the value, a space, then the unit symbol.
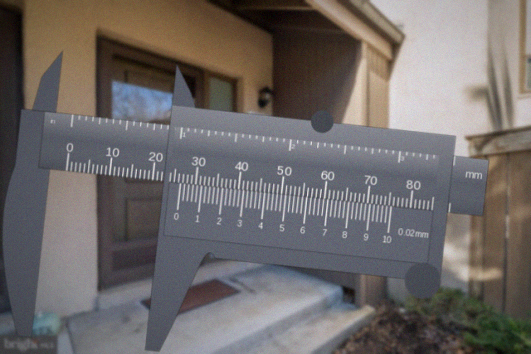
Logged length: 26.5 mm
